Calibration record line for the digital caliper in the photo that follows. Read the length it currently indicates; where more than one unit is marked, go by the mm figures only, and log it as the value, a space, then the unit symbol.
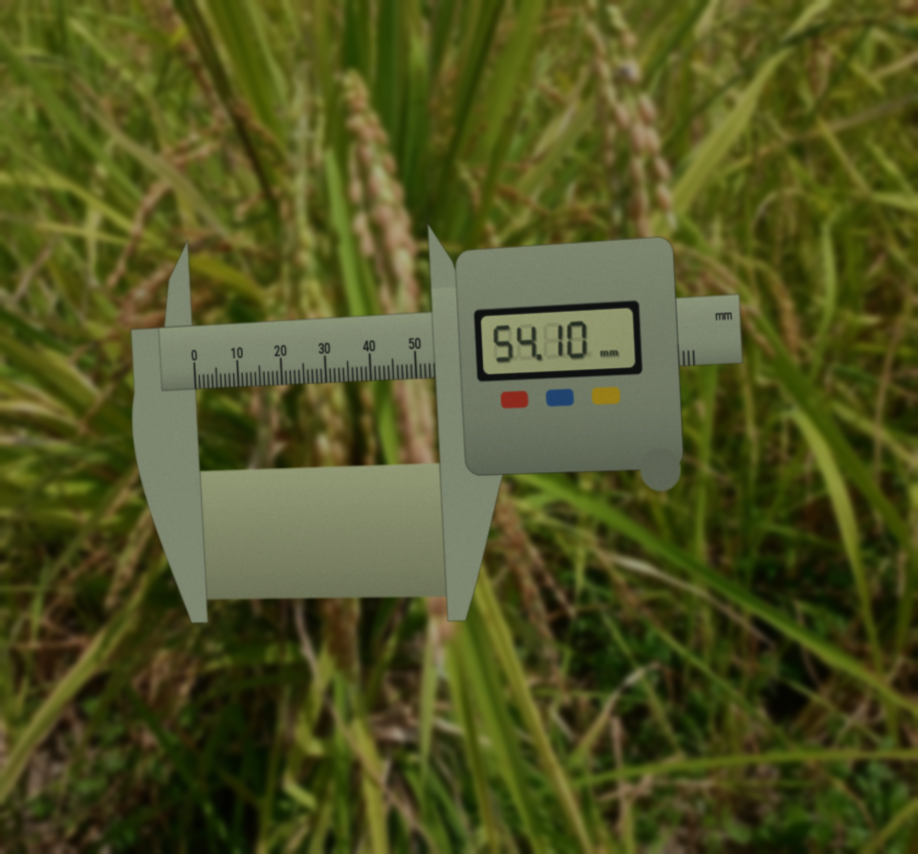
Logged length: 54.10 mm
